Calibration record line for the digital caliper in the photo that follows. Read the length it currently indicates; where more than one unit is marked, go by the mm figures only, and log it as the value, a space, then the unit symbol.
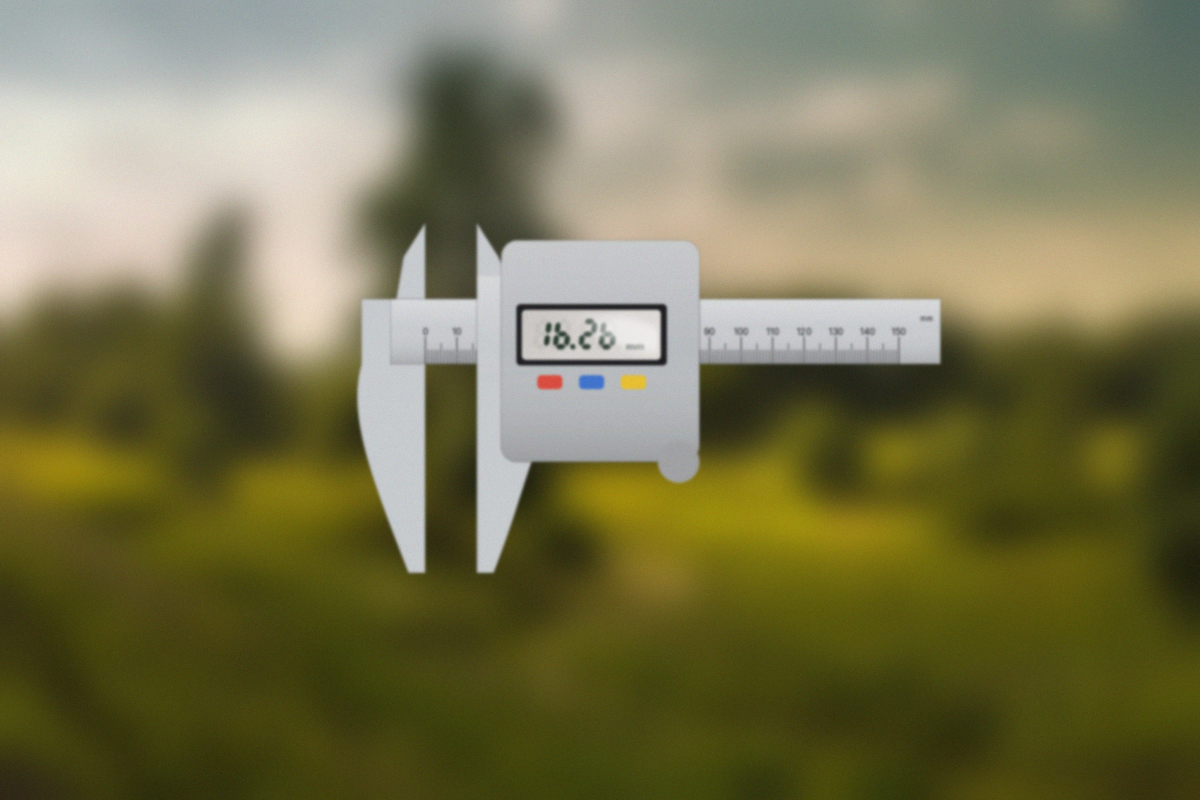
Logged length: 16.26 mm
